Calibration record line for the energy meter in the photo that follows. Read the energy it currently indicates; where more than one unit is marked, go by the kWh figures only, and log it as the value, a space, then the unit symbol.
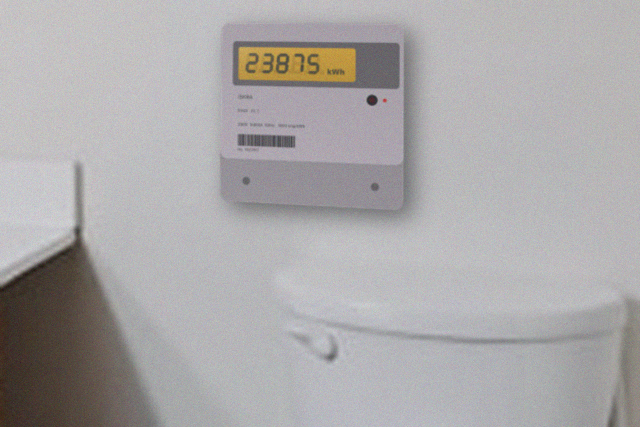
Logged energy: 23875 kWh
